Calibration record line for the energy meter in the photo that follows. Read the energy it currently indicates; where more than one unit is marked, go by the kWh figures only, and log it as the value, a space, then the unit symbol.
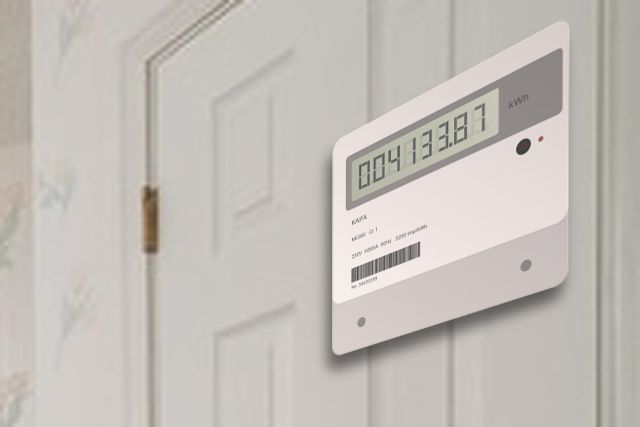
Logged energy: 4133.87 kWh
